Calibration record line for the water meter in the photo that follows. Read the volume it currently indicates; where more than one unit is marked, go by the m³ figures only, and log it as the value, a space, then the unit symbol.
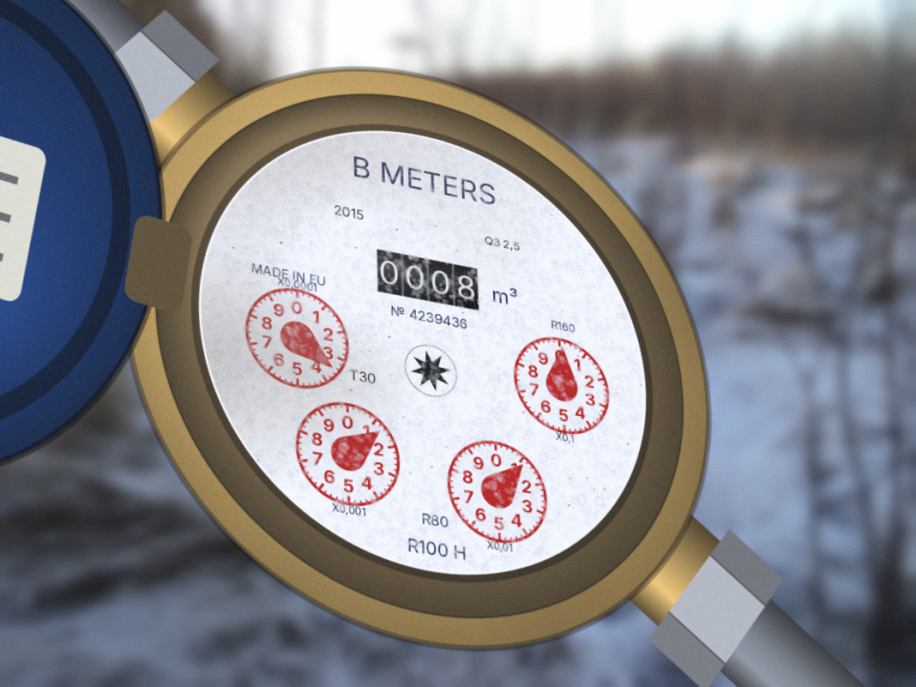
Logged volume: 8.0113 m³
